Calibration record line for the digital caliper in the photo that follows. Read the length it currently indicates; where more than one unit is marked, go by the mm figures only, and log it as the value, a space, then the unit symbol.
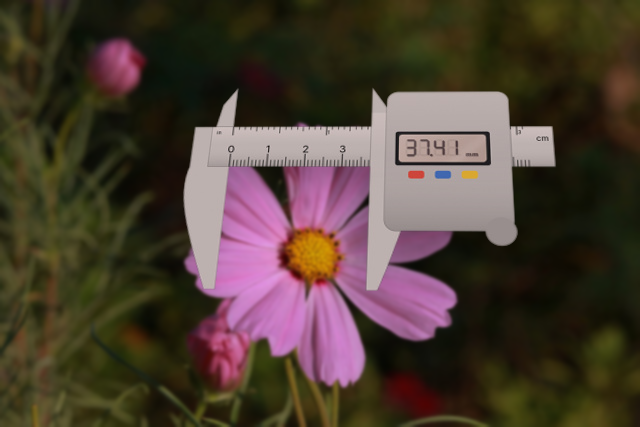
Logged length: 37.41 mm
